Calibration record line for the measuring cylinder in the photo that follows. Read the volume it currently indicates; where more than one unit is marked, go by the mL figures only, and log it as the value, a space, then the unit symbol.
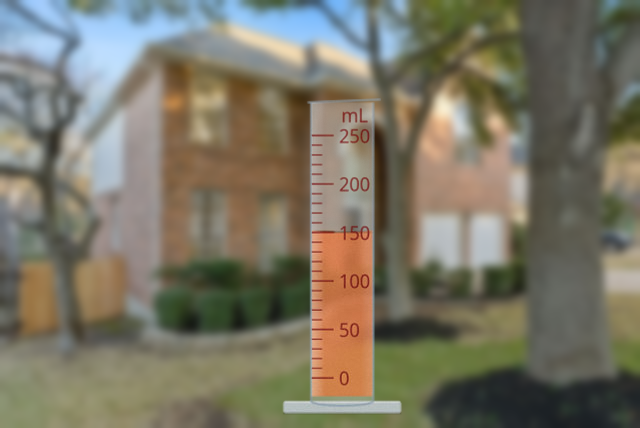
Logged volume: 150 mL
